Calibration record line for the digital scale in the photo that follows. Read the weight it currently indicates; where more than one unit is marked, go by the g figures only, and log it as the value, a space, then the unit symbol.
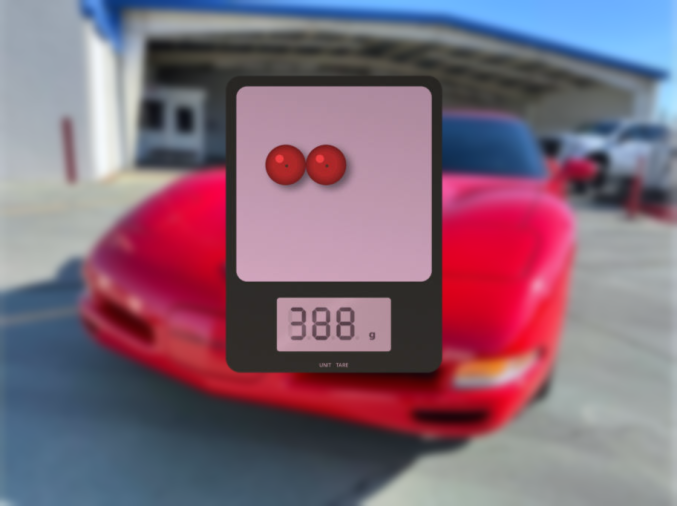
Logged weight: 388 g
